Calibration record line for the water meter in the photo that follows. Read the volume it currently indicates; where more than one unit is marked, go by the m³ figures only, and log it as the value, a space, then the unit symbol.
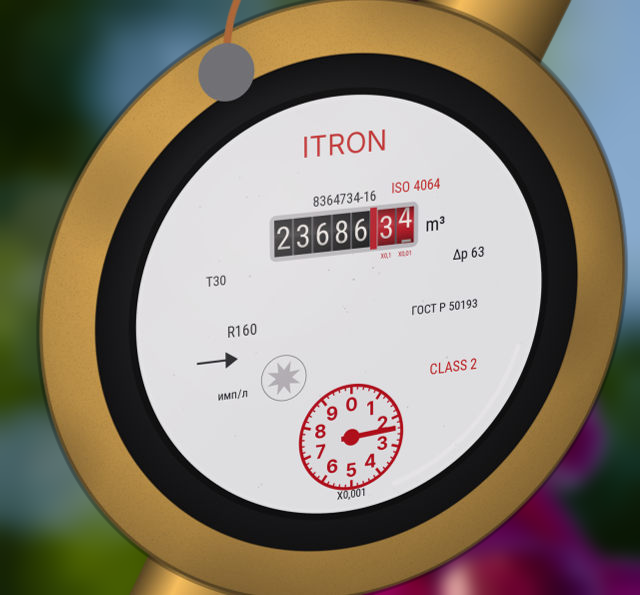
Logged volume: 23686.342 m³
